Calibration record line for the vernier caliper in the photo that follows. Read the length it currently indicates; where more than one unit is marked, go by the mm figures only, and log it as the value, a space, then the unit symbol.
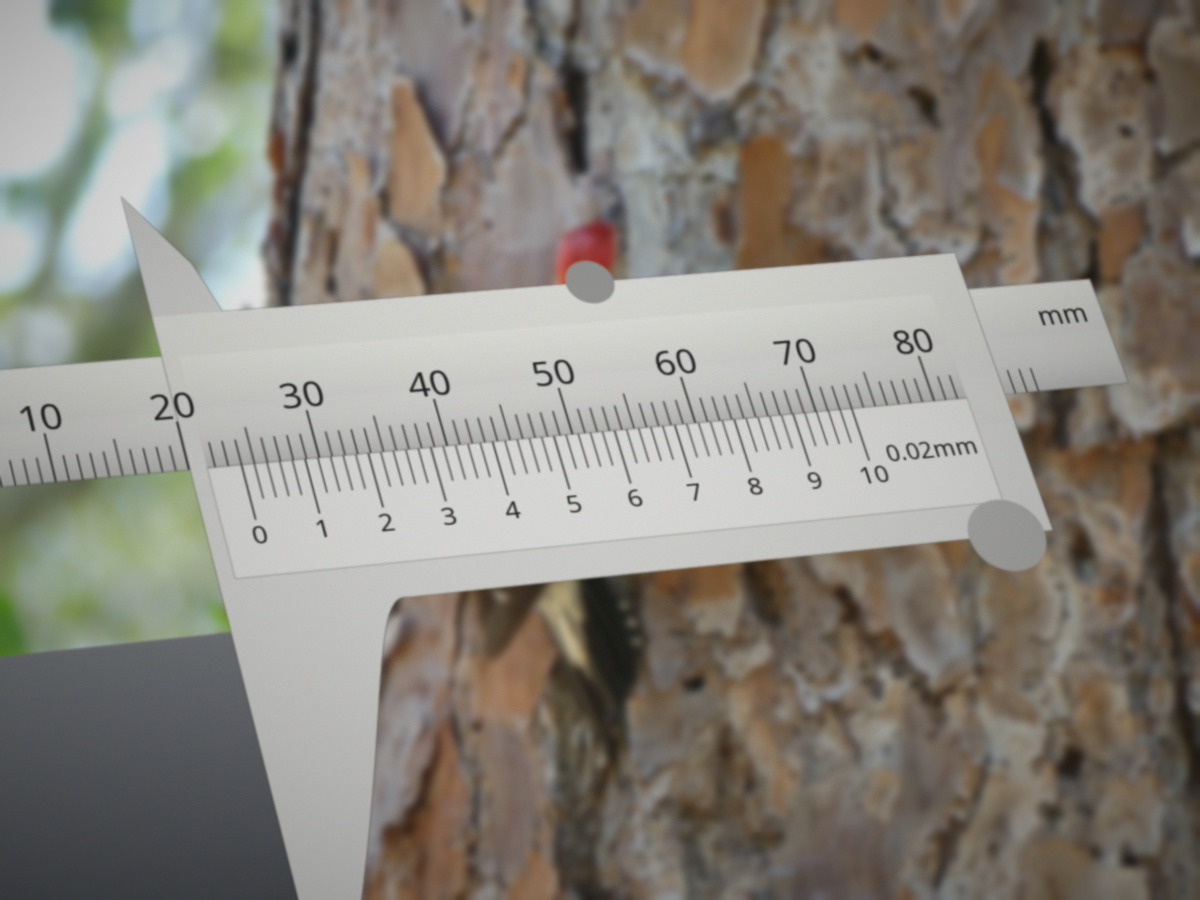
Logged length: 24.0 mm
